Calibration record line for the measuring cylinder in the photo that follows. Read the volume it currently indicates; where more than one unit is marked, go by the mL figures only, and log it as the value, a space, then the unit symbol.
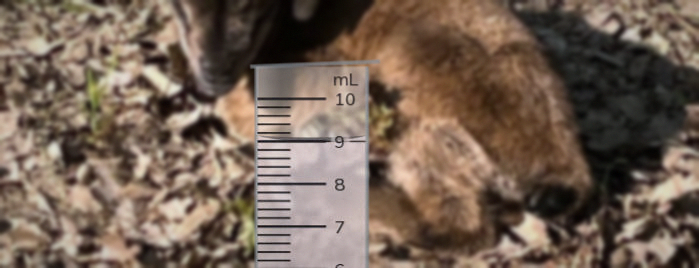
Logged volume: 9 mL
